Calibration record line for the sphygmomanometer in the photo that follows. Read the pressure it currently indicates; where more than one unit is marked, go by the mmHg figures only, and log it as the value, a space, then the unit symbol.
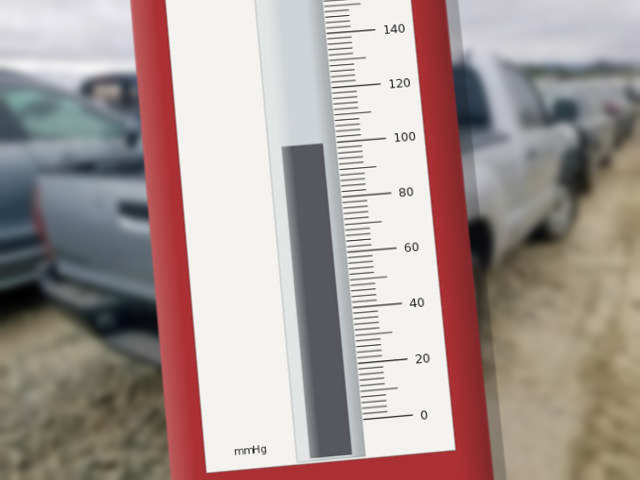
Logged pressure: 100 mmHg
